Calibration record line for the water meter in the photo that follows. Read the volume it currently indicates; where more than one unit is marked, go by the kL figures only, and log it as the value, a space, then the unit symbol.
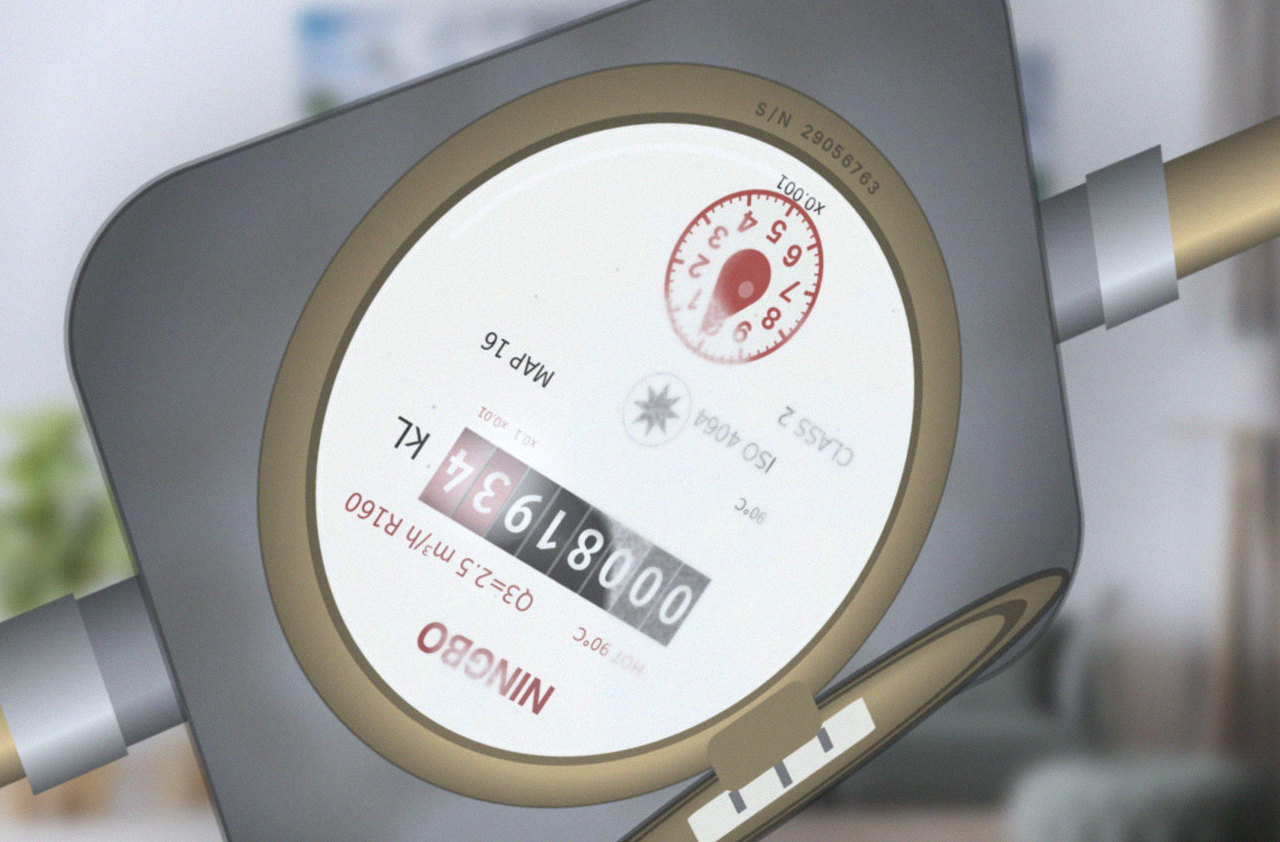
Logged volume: 819.340 kL
